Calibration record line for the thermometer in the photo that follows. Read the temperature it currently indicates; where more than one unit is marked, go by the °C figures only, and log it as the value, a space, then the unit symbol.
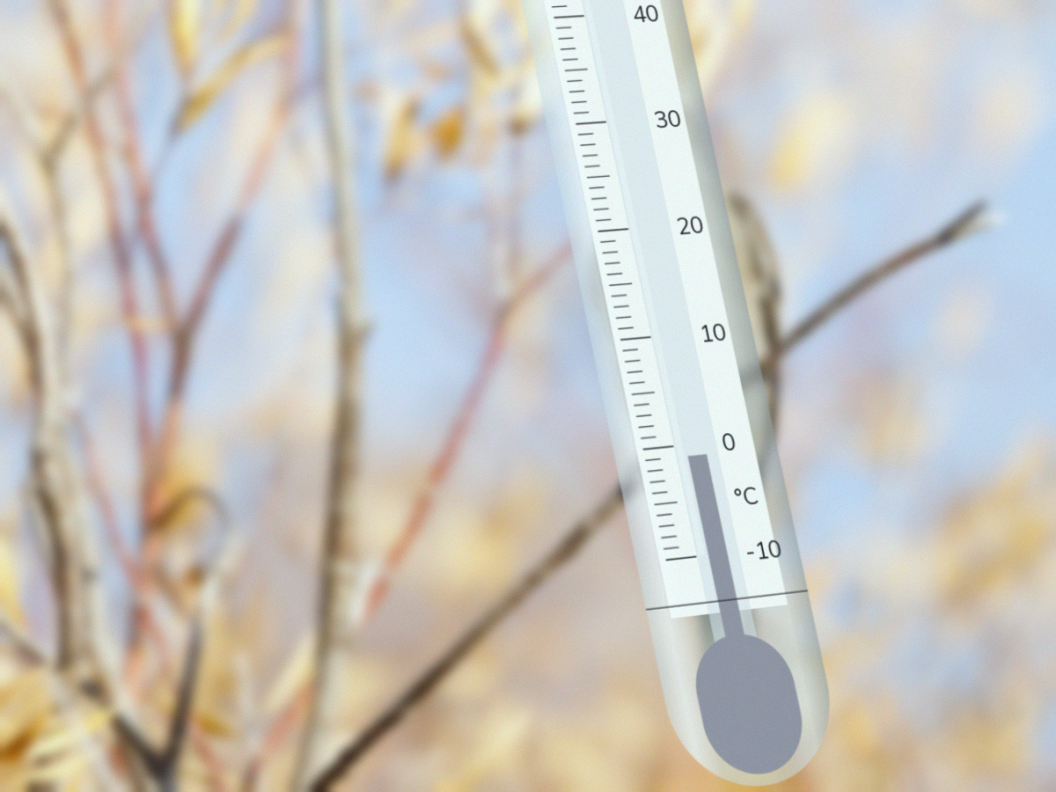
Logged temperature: -1 °C
